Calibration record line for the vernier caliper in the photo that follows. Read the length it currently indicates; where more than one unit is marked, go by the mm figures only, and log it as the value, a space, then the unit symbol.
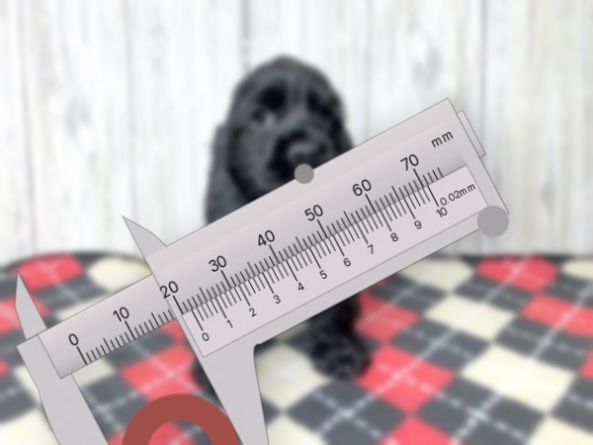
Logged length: 21.8 mm
